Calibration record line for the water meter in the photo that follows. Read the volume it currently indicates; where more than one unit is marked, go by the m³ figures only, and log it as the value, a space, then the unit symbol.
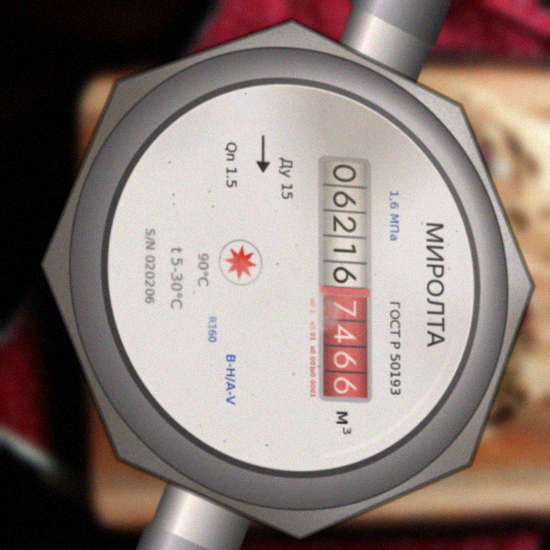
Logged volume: 6216.7466 m³
